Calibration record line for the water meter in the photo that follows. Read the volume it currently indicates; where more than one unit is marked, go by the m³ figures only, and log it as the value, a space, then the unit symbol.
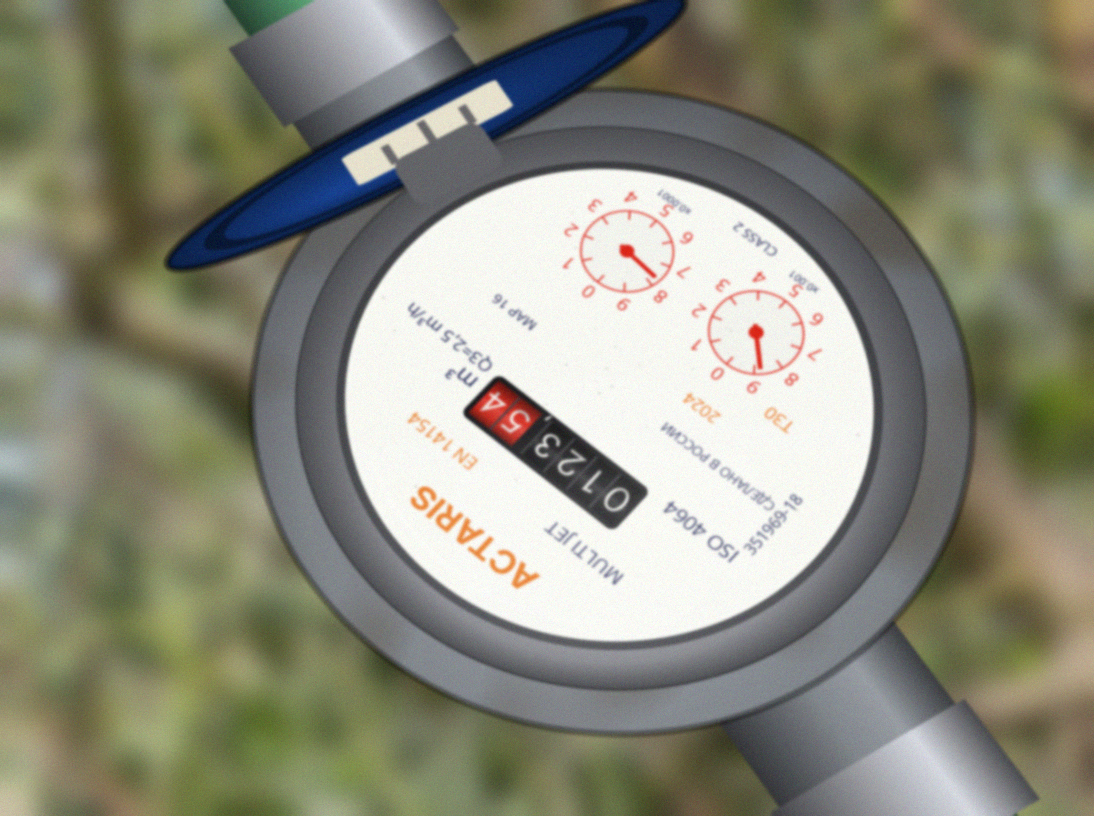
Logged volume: 123.5487 m³
